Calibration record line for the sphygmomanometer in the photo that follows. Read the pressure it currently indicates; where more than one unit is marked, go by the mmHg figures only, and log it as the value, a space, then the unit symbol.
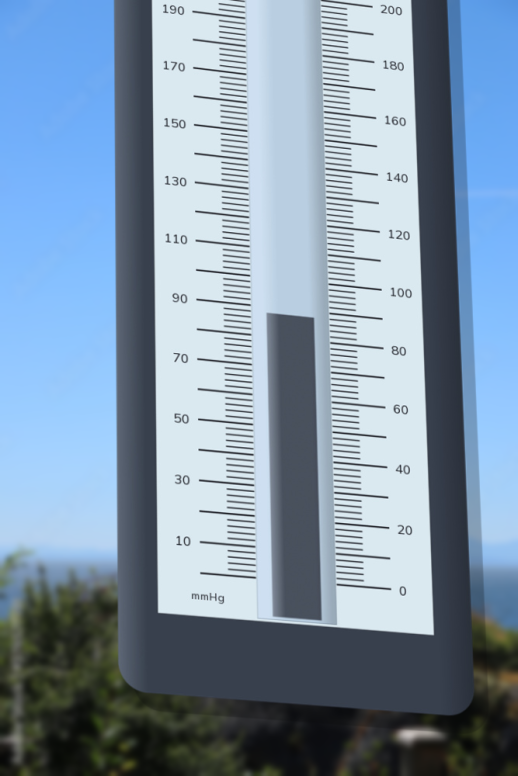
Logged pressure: 88 mmHg
